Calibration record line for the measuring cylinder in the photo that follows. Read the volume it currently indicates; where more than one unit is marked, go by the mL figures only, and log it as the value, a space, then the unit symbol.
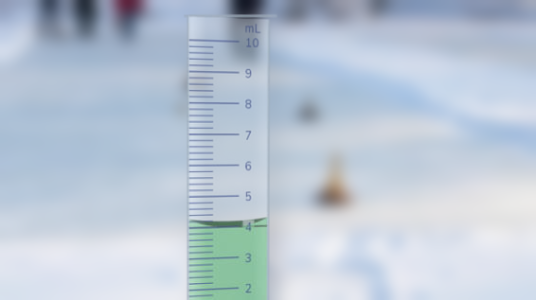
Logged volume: 4 mL
